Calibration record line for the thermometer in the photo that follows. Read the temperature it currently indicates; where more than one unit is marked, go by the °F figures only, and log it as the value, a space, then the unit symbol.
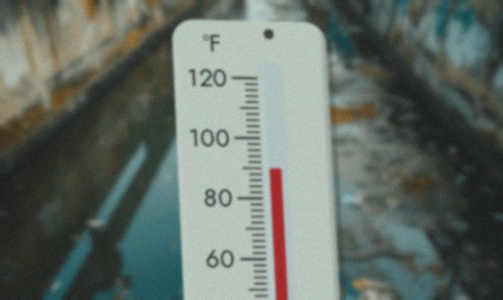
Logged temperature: 90 °F
